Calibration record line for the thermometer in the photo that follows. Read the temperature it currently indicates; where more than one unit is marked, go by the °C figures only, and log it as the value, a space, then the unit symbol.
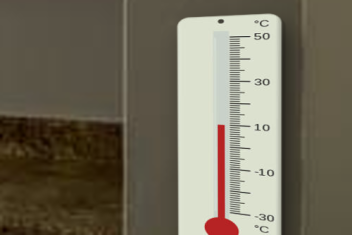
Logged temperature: 10 °C
